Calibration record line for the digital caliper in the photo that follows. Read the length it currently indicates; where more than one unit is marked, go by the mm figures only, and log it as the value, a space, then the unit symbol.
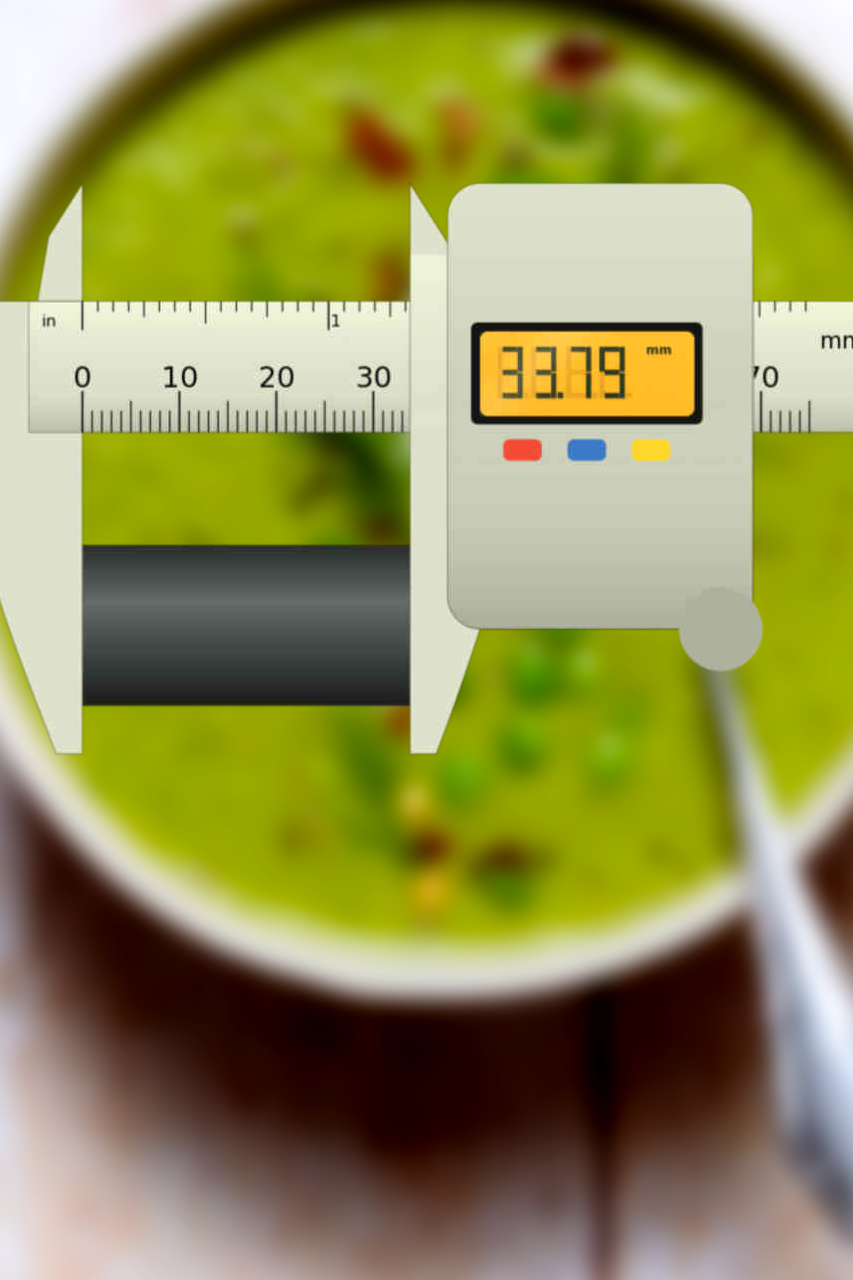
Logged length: 33.79 mm
